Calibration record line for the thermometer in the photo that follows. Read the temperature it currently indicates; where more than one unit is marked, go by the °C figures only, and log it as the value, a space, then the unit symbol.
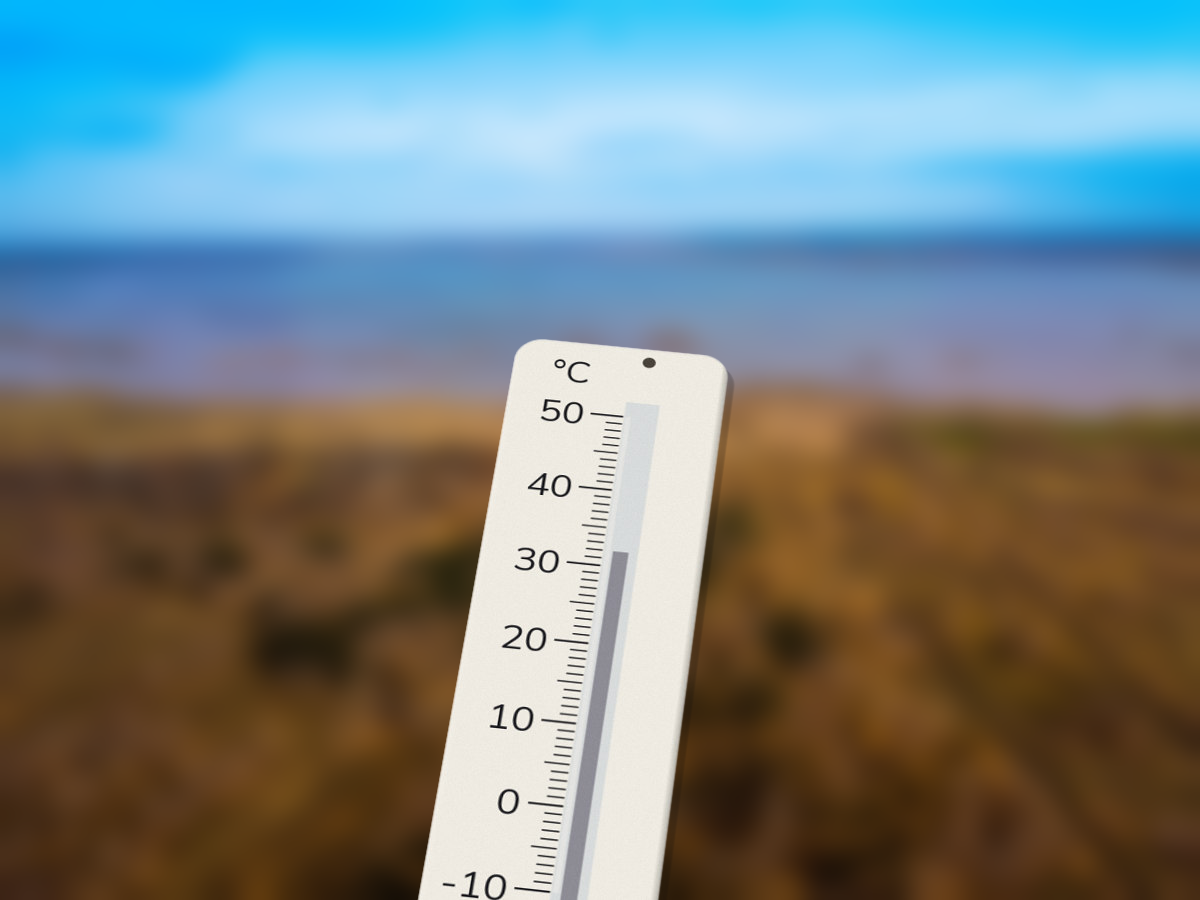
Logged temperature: 32 °C
